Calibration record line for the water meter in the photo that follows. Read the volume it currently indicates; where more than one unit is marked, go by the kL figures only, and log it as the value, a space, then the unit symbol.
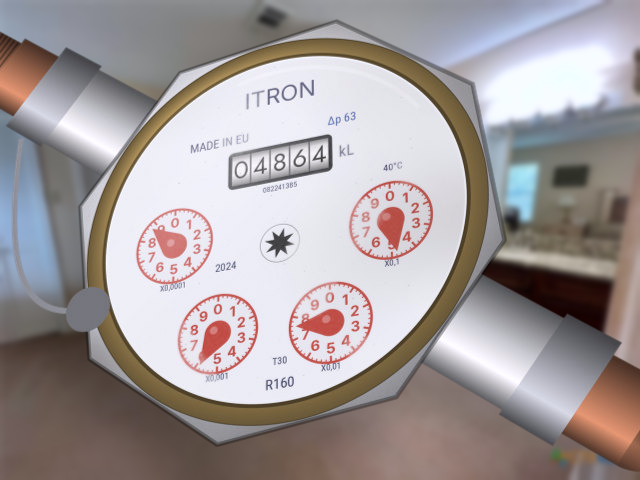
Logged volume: 4864.4758 kL
